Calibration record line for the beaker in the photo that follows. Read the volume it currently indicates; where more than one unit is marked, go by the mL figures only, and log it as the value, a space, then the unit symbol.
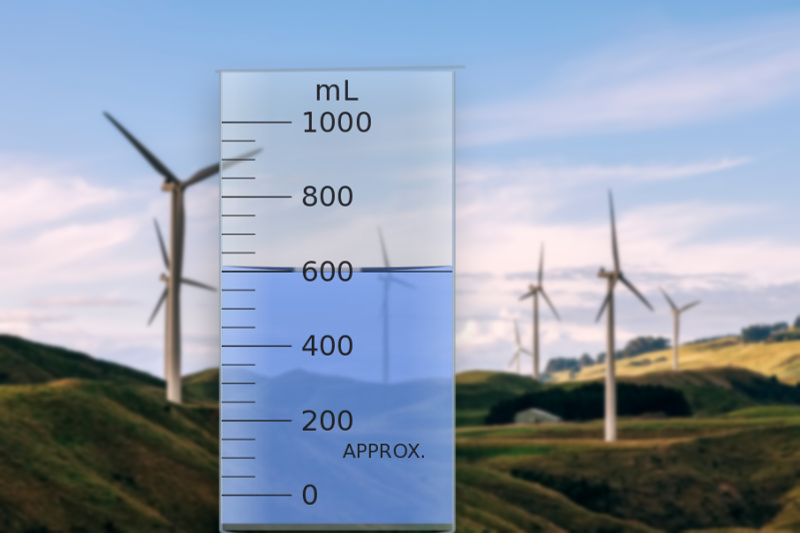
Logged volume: 600 mL
